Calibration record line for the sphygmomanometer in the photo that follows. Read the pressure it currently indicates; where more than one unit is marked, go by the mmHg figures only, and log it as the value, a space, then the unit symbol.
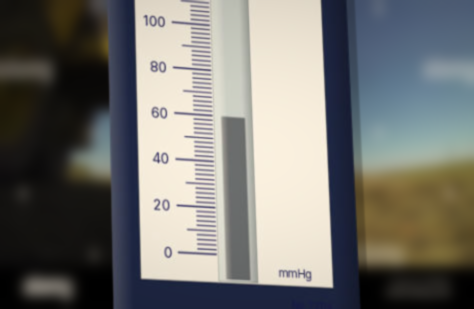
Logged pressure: 60 mmHg
